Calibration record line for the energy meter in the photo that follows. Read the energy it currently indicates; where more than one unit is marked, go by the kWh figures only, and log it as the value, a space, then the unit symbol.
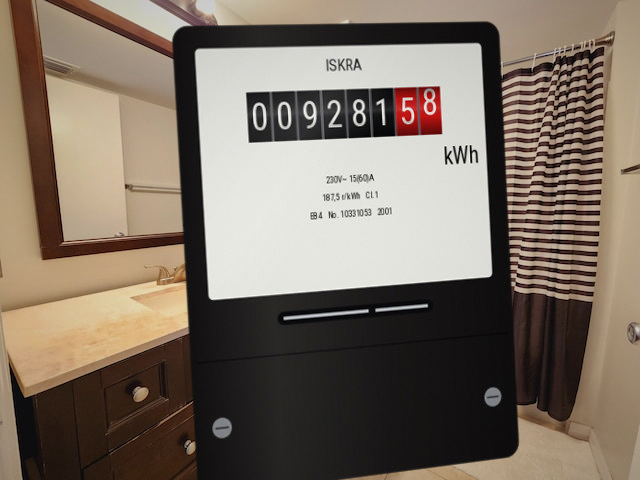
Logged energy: 9281.58 kWh
